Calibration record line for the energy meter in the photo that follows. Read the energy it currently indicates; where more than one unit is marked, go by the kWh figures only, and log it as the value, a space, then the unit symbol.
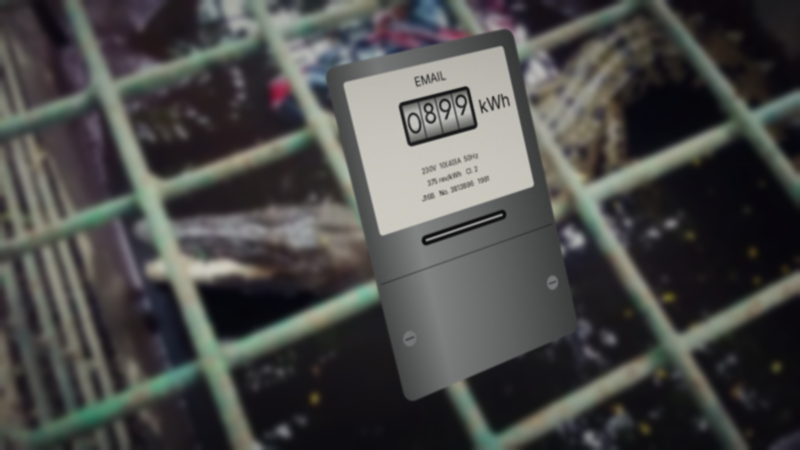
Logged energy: 899 kWh
